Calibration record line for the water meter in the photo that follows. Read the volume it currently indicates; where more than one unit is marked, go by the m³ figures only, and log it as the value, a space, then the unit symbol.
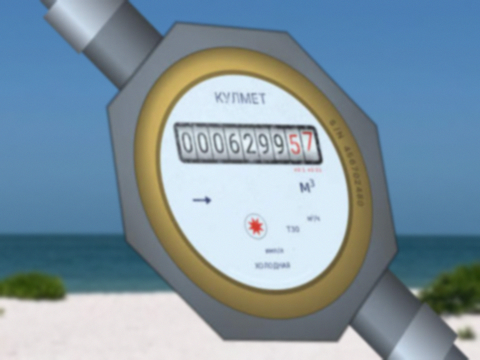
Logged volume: 6299.57 m³
